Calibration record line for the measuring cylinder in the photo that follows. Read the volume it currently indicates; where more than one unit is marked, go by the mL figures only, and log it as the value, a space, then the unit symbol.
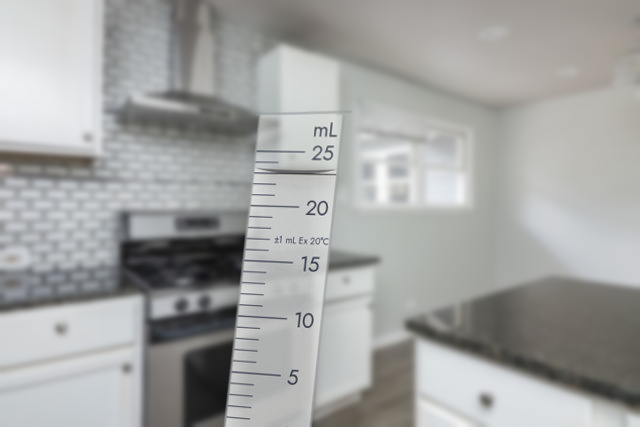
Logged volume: 23 mL
